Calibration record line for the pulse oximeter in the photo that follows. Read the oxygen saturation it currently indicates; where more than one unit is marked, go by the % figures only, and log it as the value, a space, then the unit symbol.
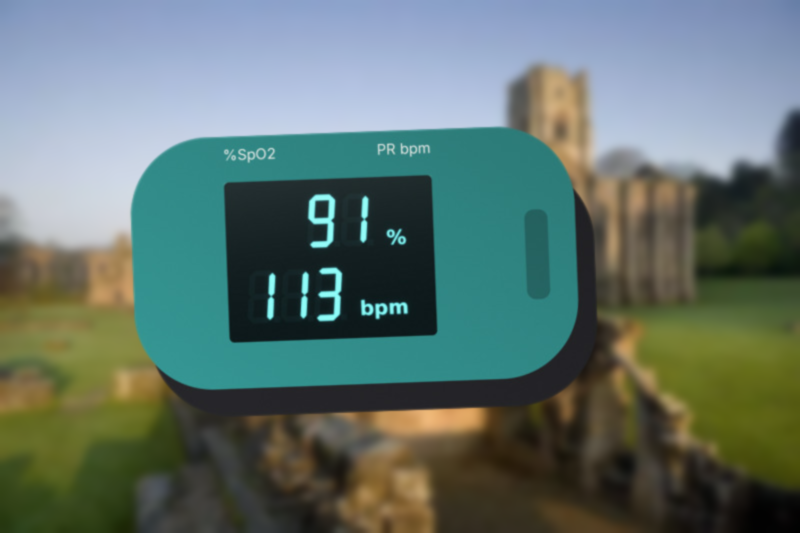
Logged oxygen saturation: 91 %
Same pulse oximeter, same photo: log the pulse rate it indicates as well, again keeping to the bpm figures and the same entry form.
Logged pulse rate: 113 bpm
